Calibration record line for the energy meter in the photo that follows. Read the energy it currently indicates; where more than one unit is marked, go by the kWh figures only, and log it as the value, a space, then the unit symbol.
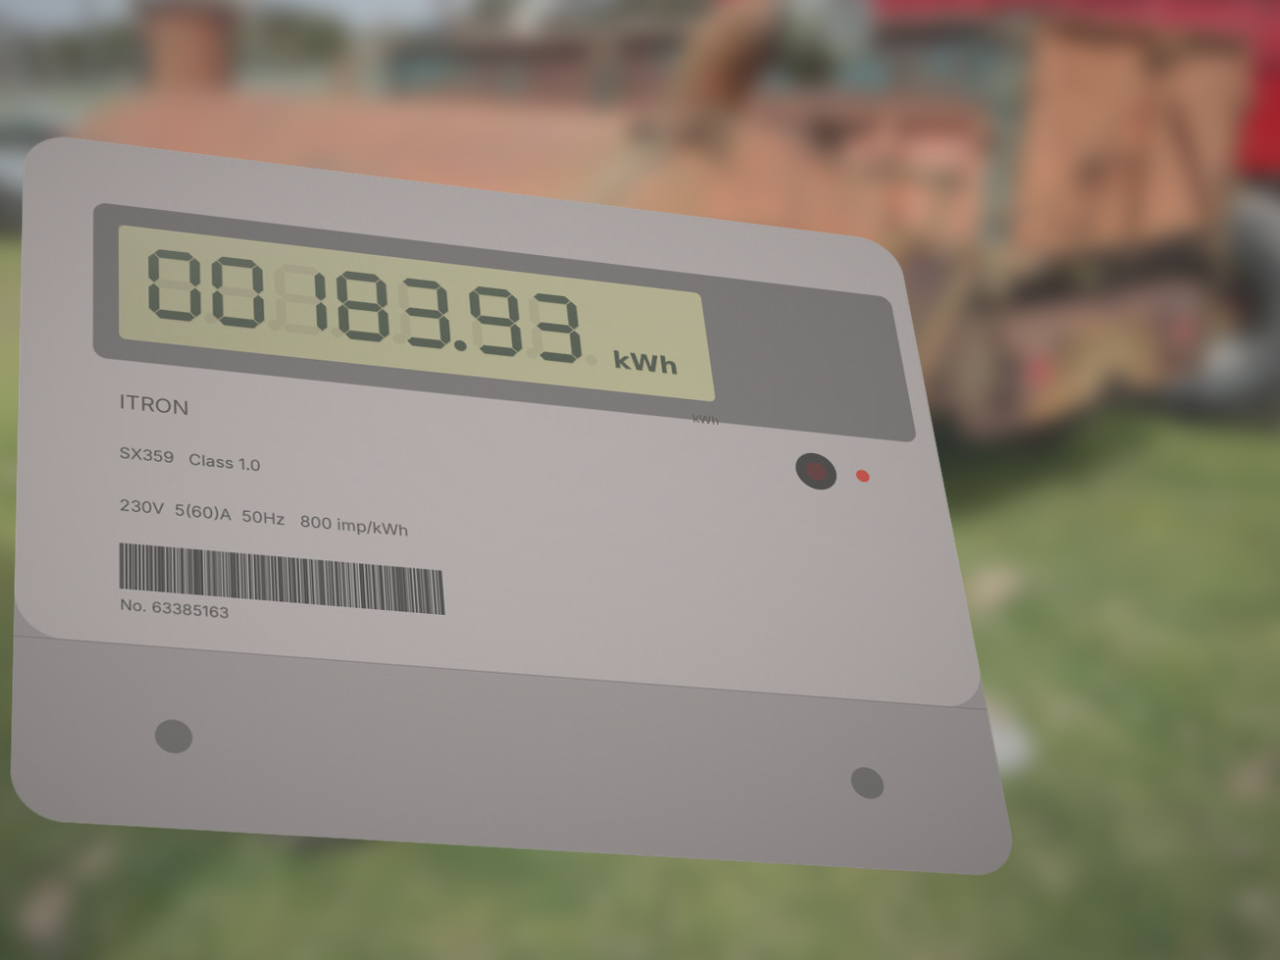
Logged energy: 183.93 kWh
